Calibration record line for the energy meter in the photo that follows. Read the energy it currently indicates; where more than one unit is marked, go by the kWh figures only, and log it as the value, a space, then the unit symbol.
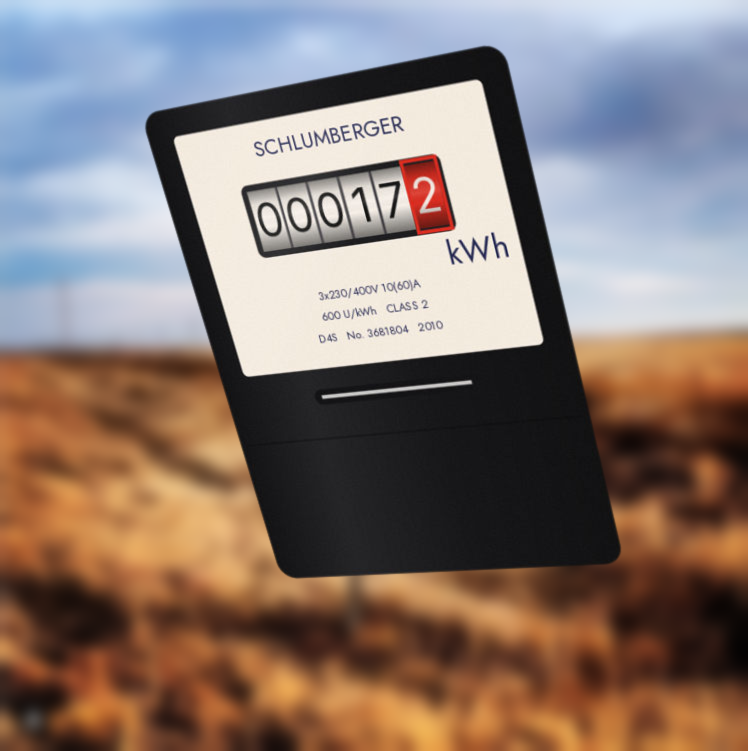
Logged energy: 17.2 kWh
